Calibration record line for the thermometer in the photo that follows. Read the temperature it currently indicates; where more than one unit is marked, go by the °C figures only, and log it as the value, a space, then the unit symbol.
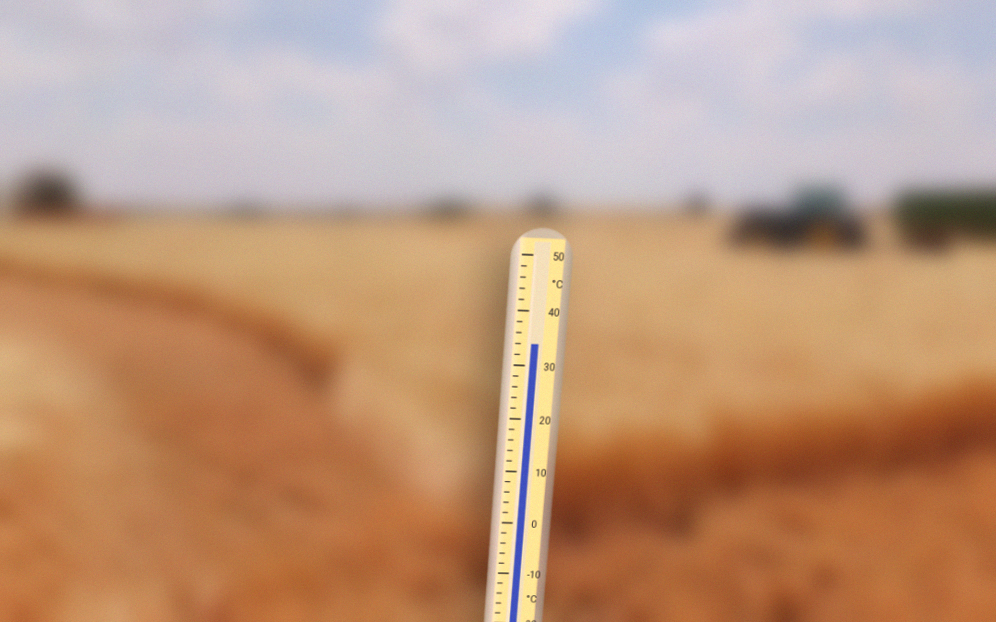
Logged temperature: 34 °C
